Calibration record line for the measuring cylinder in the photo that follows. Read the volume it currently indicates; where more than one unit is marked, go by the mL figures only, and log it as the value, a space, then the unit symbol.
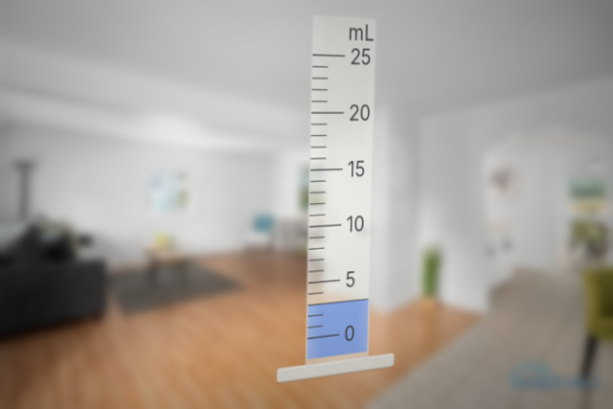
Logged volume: 3 mL
